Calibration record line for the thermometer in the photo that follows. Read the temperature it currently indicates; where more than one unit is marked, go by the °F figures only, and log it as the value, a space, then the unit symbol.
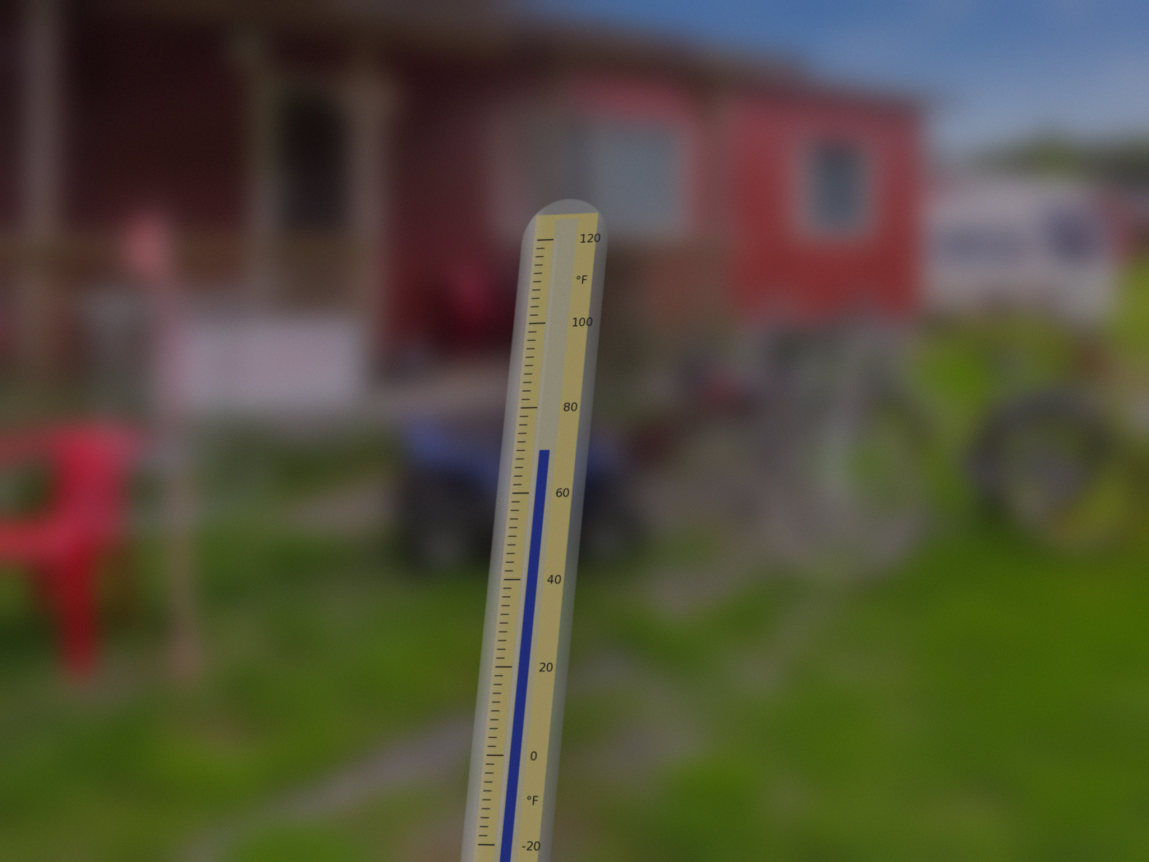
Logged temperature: 70 °F
